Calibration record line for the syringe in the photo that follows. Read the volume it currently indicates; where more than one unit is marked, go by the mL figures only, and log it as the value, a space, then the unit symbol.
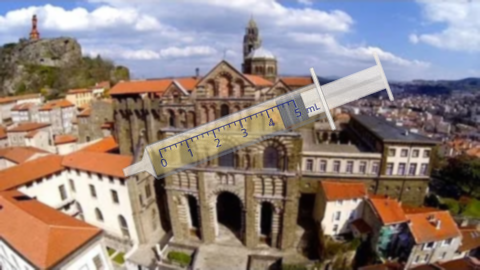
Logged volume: 4.4 mL
